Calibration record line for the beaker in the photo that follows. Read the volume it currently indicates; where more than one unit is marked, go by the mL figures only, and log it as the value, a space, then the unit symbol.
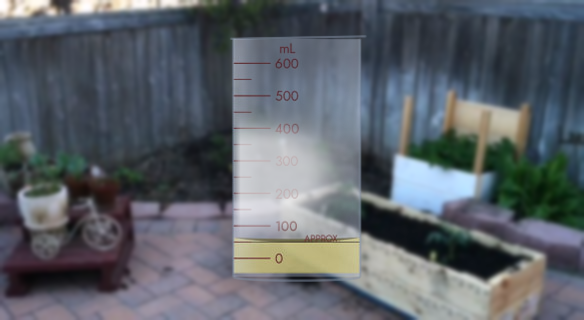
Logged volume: 50 mL
